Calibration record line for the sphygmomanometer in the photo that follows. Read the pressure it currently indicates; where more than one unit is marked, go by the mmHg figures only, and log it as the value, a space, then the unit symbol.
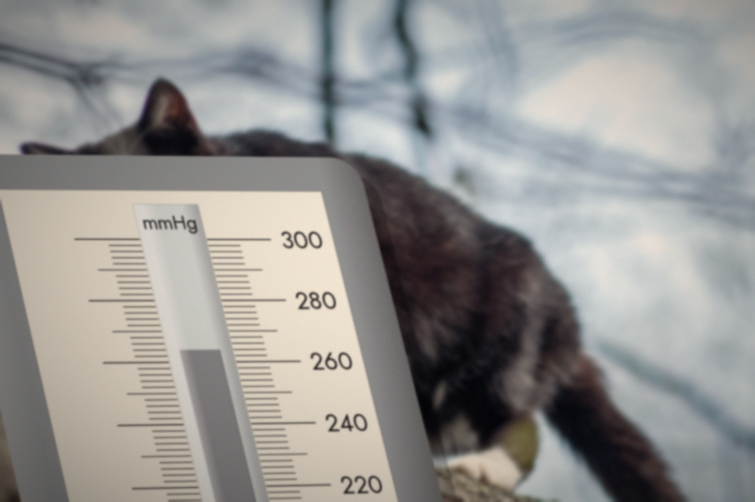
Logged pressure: 264 mmHg
